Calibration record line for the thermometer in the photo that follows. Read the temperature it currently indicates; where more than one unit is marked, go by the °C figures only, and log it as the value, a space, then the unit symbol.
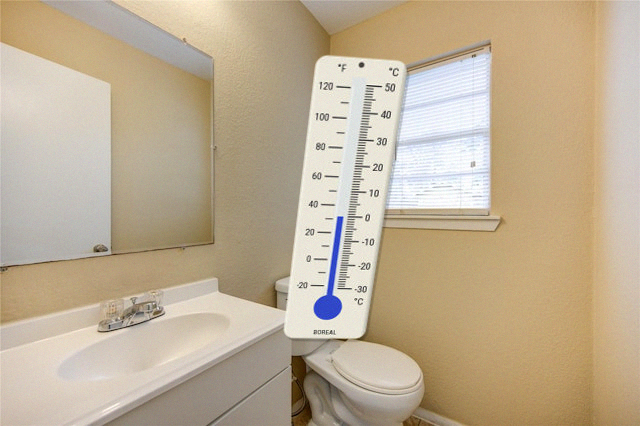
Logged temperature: 0 °C
